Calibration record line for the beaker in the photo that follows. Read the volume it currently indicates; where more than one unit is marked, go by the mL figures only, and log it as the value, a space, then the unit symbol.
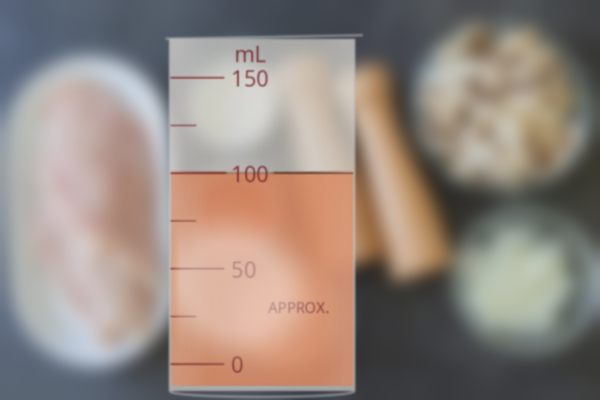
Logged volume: 100 mL
